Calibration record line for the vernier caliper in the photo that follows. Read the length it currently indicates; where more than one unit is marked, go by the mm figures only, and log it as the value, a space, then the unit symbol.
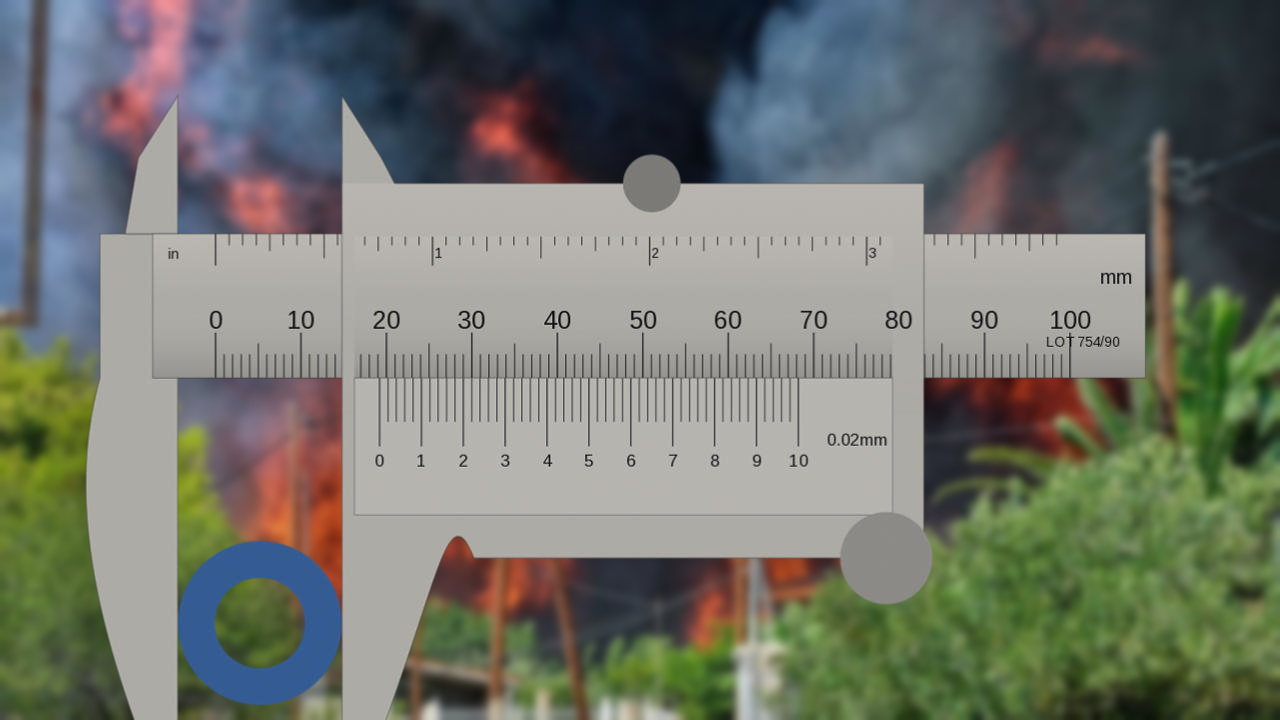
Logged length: 19.2 mm
